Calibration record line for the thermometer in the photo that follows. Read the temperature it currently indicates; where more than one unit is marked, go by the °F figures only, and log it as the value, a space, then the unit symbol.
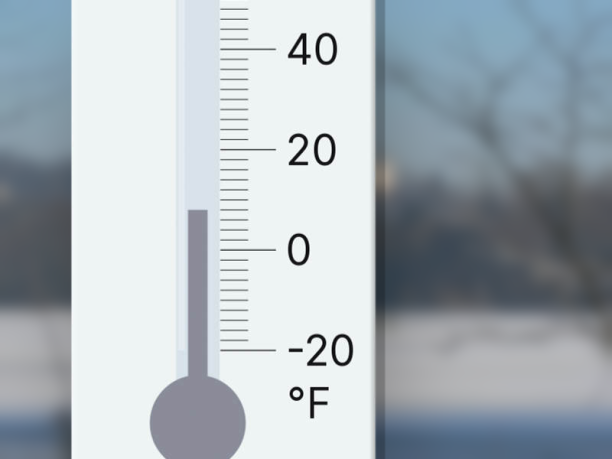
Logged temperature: 8 °F
